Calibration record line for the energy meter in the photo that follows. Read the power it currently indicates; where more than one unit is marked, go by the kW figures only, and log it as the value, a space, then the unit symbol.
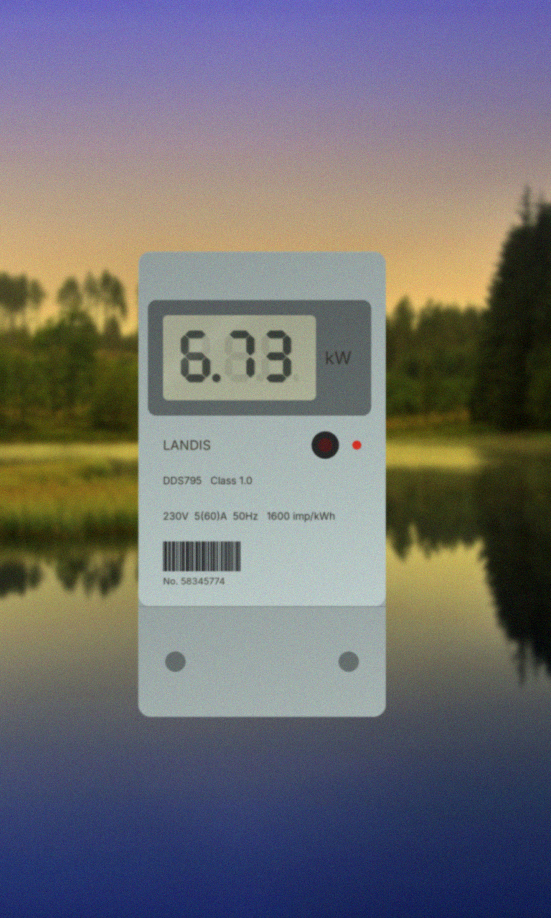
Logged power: 6.73 kW
